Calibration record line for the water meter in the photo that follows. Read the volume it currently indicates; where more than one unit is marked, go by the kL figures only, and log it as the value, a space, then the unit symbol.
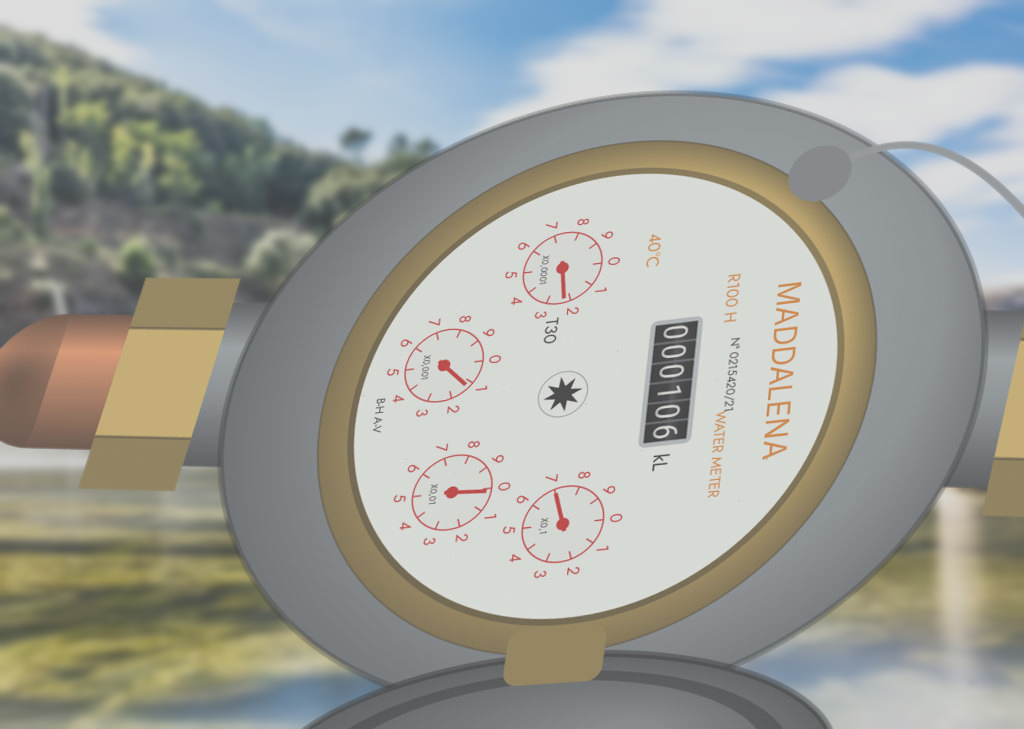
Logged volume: 106.7012 kL
